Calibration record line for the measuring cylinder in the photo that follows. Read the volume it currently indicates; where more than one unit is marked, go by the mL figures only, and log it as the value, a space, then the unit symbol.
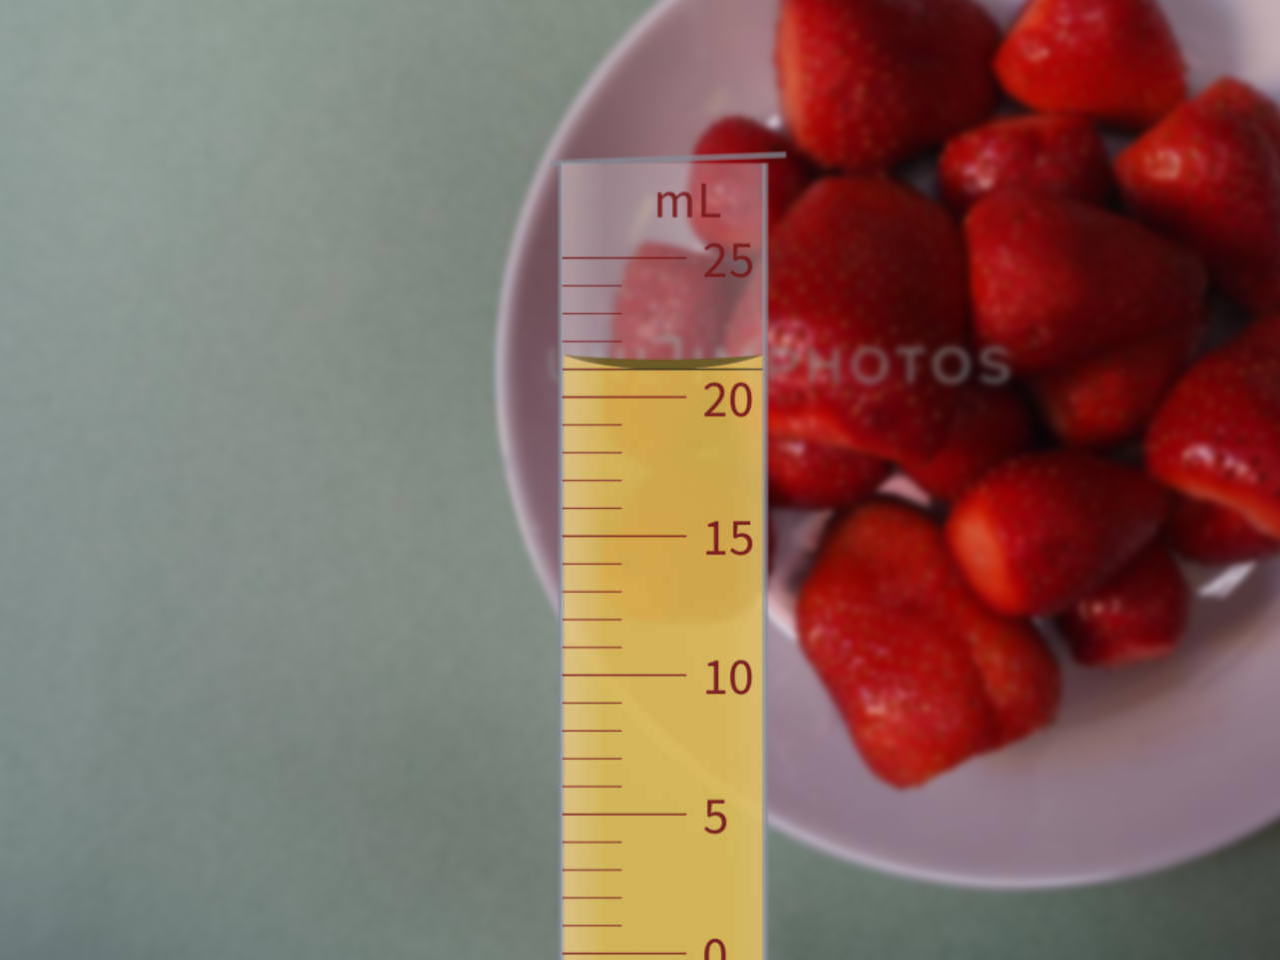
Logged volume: 21 mL
